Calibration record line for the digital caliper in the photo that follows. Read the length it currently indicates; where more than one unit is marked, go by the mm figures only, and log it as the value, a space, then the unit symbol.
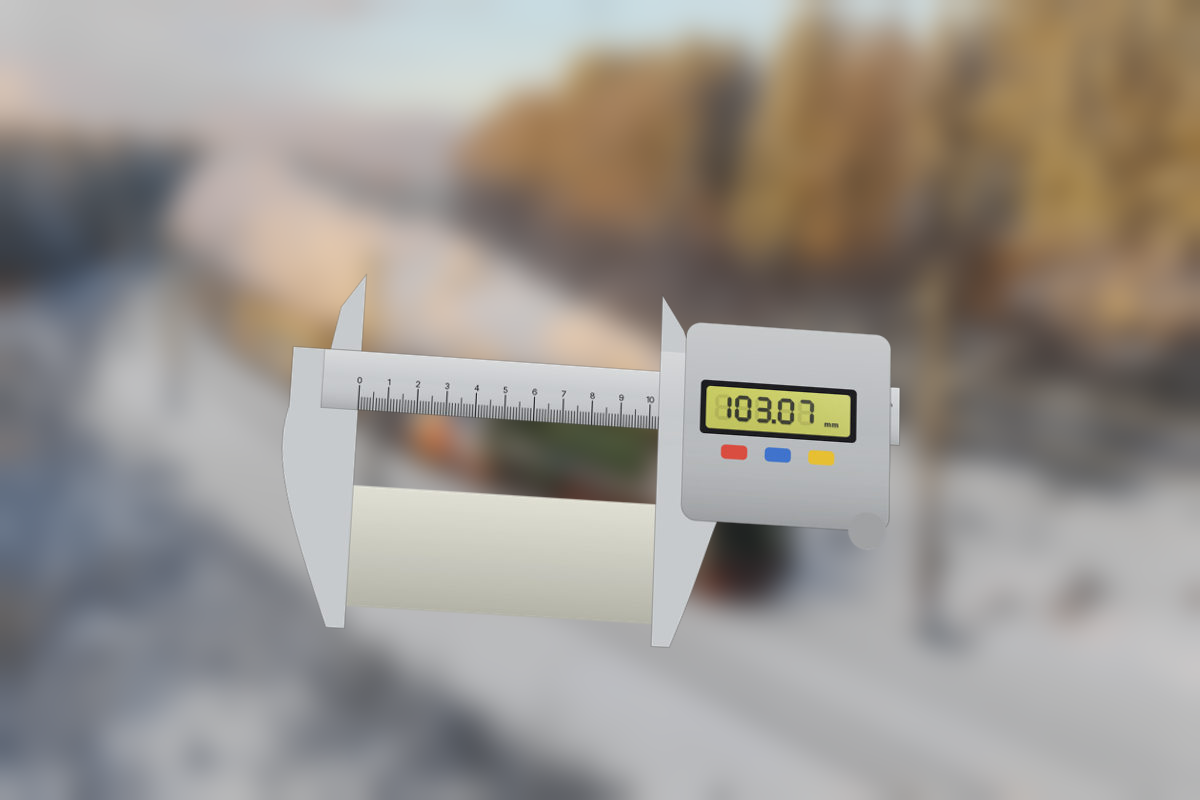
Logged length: 103.07 mm
